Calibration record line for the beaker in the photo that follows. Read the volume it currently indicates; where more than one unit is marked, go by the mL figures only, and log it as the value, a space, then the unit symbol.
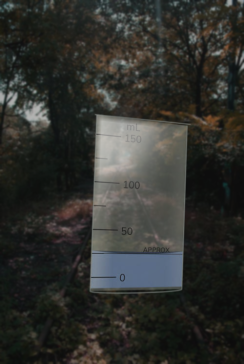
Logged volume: 25 mL
